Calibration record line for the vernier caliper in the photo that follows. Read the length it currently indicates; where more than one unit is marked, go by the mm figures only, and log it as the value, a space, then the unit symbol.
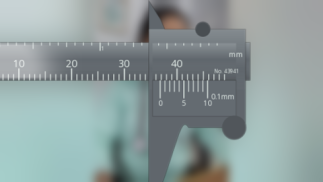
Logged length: 36.8 mm
